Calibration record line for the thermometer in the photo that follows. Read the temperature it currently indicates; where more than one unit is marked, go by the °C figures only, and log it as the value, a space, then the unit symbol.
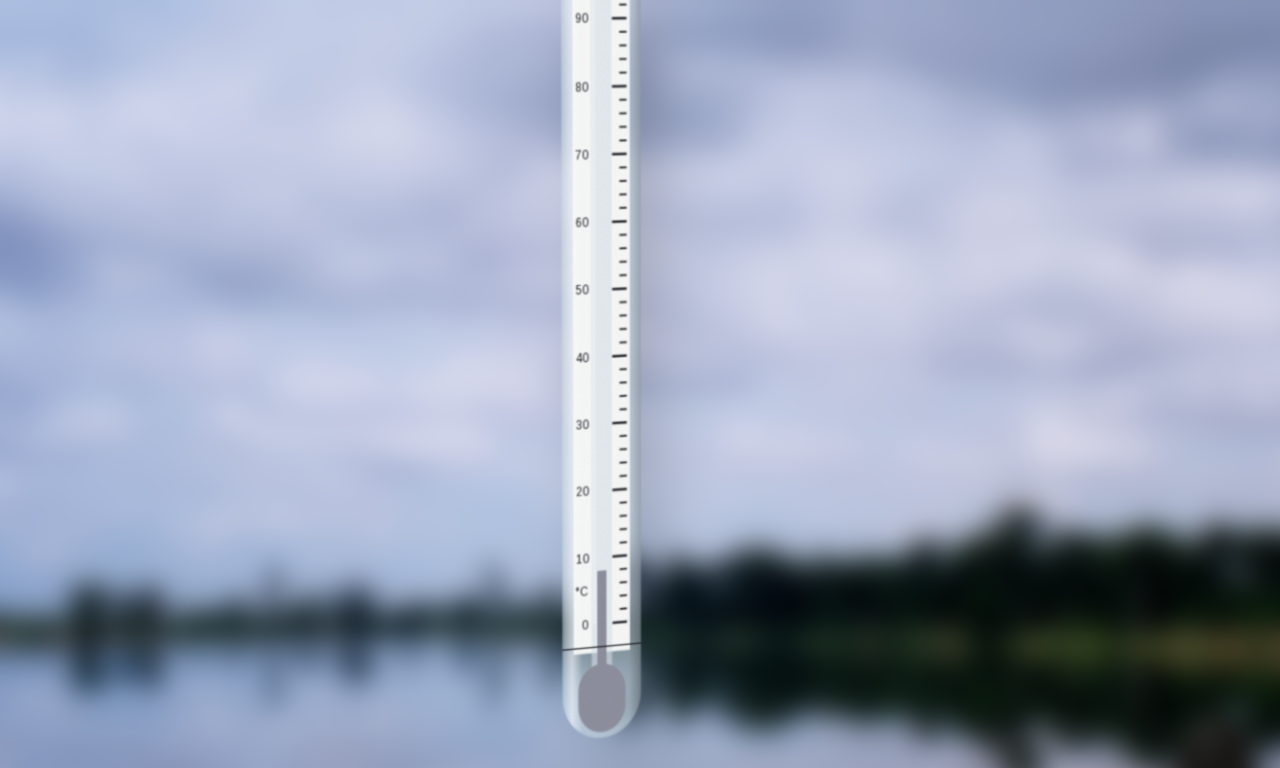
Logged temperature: 8 °C
